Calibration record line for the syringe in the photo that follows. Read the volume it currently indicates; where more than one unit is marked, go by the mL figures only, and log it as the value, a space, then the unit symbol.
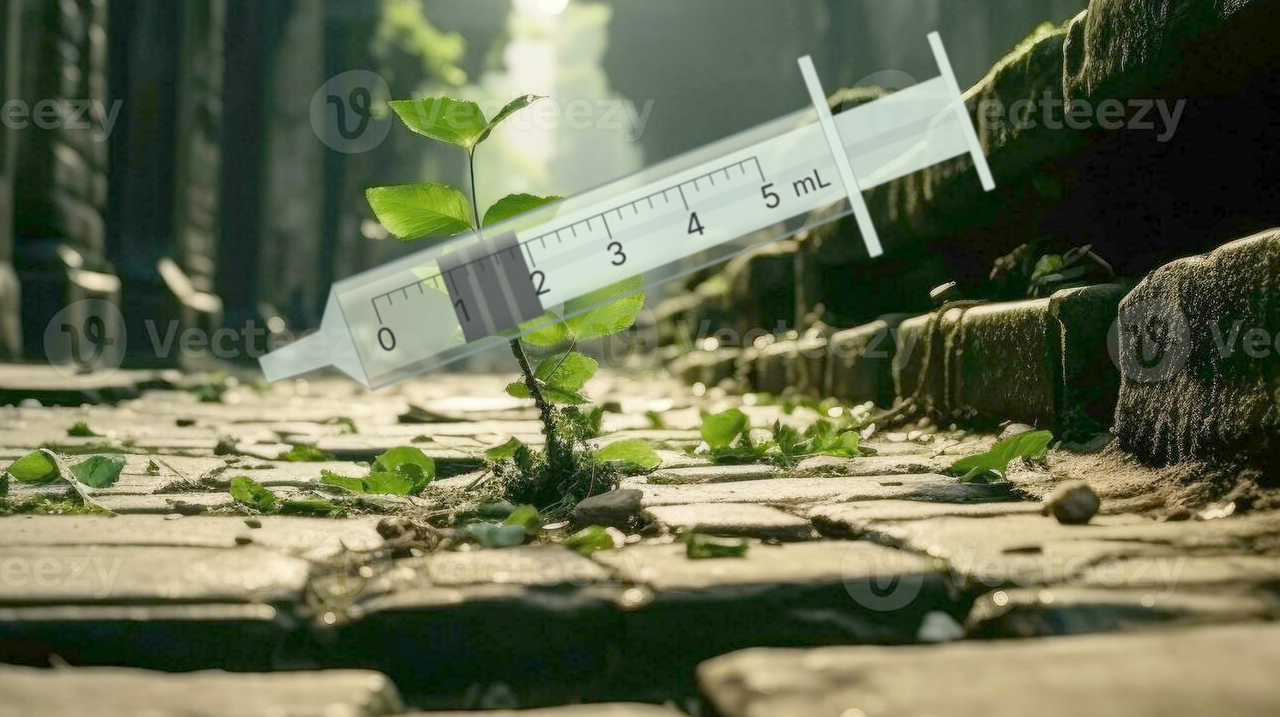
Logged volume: 0.9 mL
